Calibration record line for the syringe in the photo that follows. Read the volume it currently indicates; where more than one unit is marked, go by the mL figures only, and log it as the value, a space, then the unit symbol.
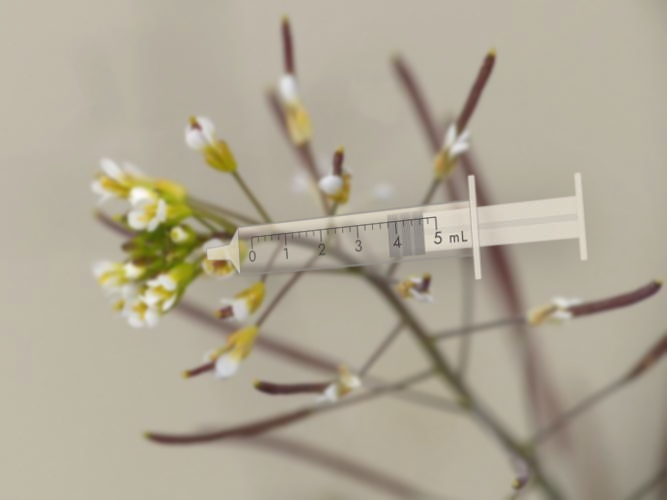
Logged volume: 3.8 mL
